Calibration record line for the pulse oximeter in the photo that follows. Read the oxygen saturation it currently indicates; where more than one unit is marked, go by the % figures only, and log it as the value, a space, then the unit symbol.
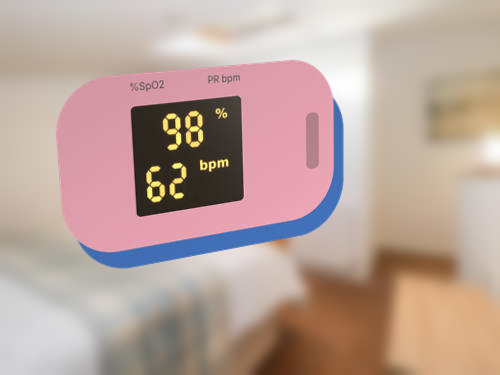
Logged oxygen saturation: 98 %
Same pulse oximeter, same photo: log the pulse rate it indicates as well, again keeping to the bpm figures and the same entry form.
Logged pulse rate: 62 bpm
